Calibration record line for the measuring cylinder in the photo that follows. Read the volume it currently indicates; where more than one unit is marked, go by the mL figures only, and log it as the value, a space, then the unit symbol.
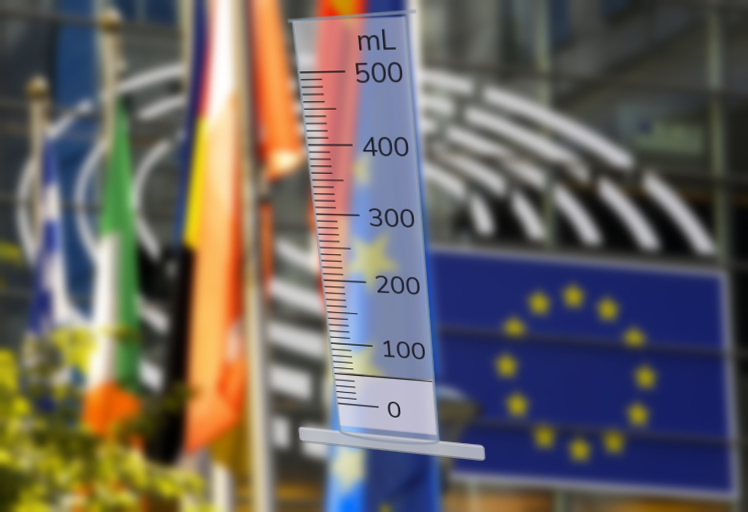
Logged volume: 50 mL
